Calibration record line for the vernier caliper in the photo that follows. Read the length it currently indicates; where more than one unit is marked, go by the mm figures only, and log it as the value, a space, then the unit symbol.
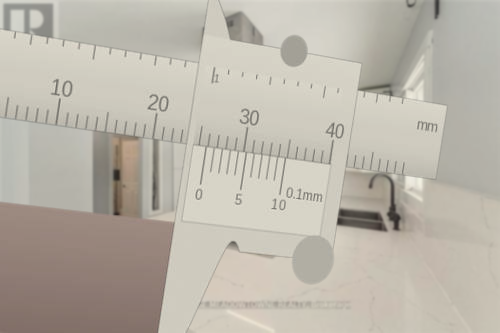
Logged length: 25.8 mm
